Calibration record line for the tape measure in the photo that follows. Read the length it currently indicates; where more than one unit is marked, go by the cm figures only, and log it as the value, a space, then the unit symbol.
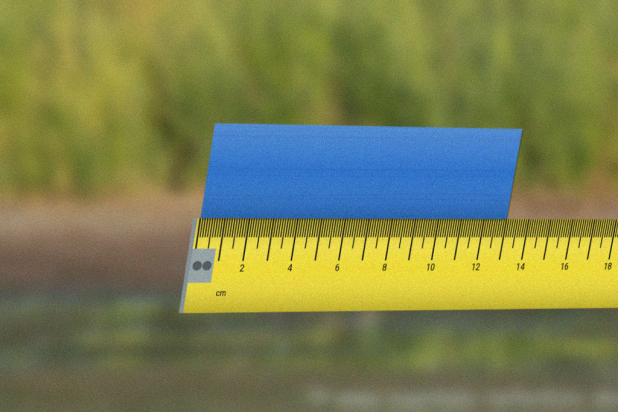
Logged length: 13 cm
